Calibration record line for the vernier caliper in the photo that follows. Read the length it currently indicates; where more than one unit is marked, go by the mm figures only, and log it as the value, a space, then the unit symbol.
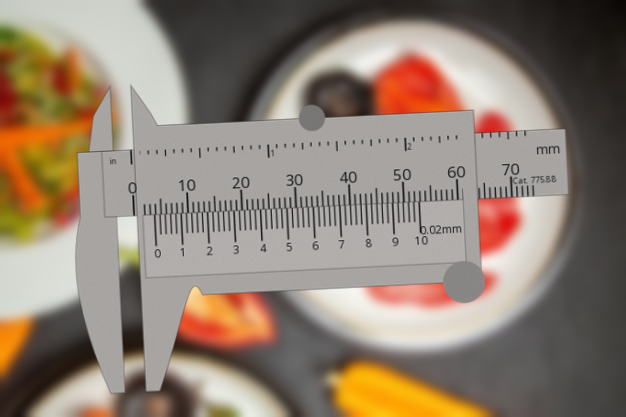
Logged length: 3.8 mm
